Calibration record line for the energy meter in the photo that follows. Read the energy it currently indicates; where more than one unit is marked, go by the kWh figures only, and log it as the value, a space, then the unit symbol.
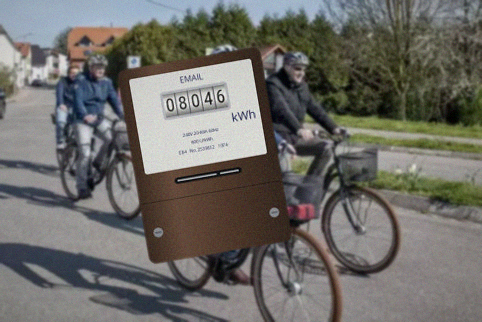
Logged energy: 8046 kWh
